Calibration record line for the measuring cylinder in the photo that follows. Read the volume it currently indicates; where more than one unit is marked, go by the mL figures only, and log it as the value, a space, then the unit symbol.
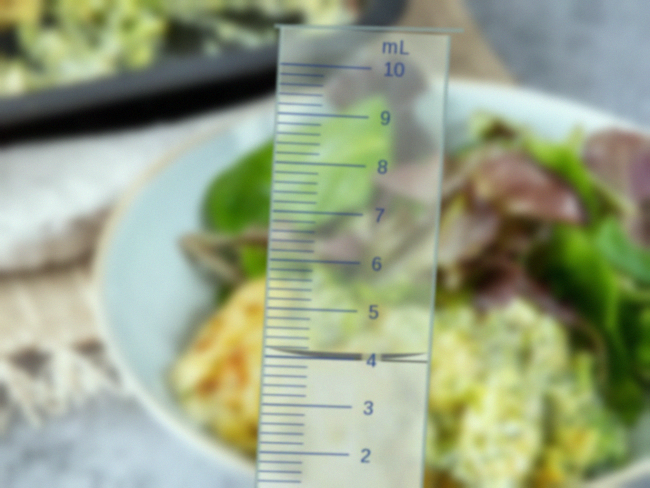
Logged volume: 4 mL
